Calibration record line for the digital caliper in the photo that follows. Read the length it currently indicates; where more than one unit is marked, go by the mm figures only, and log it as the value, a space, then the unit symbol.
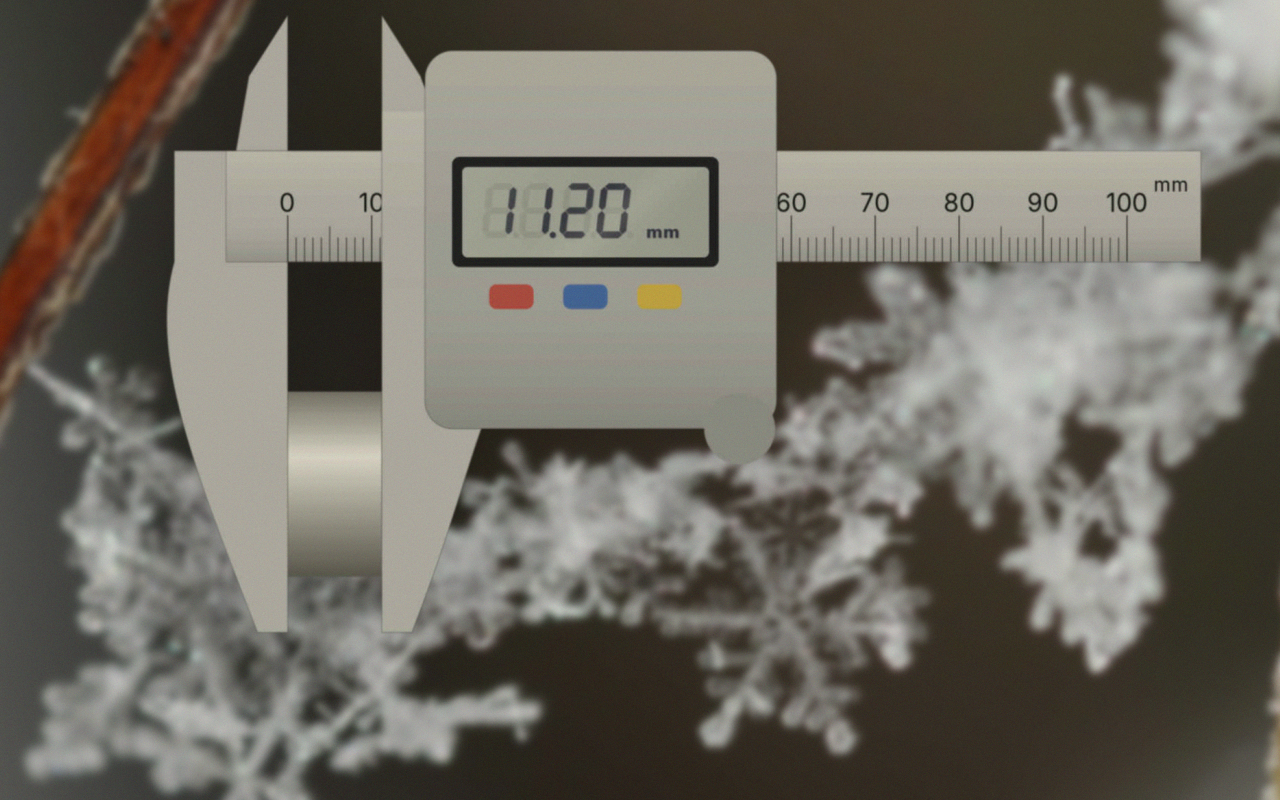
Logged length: 11.20 mm
